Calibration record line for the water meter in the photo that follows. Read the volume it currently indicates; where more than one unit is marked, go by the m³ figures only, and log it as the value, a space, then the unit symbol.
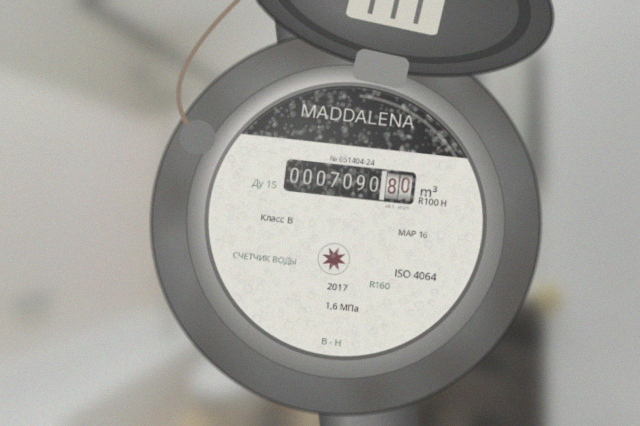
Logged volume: 7090.80 m³
